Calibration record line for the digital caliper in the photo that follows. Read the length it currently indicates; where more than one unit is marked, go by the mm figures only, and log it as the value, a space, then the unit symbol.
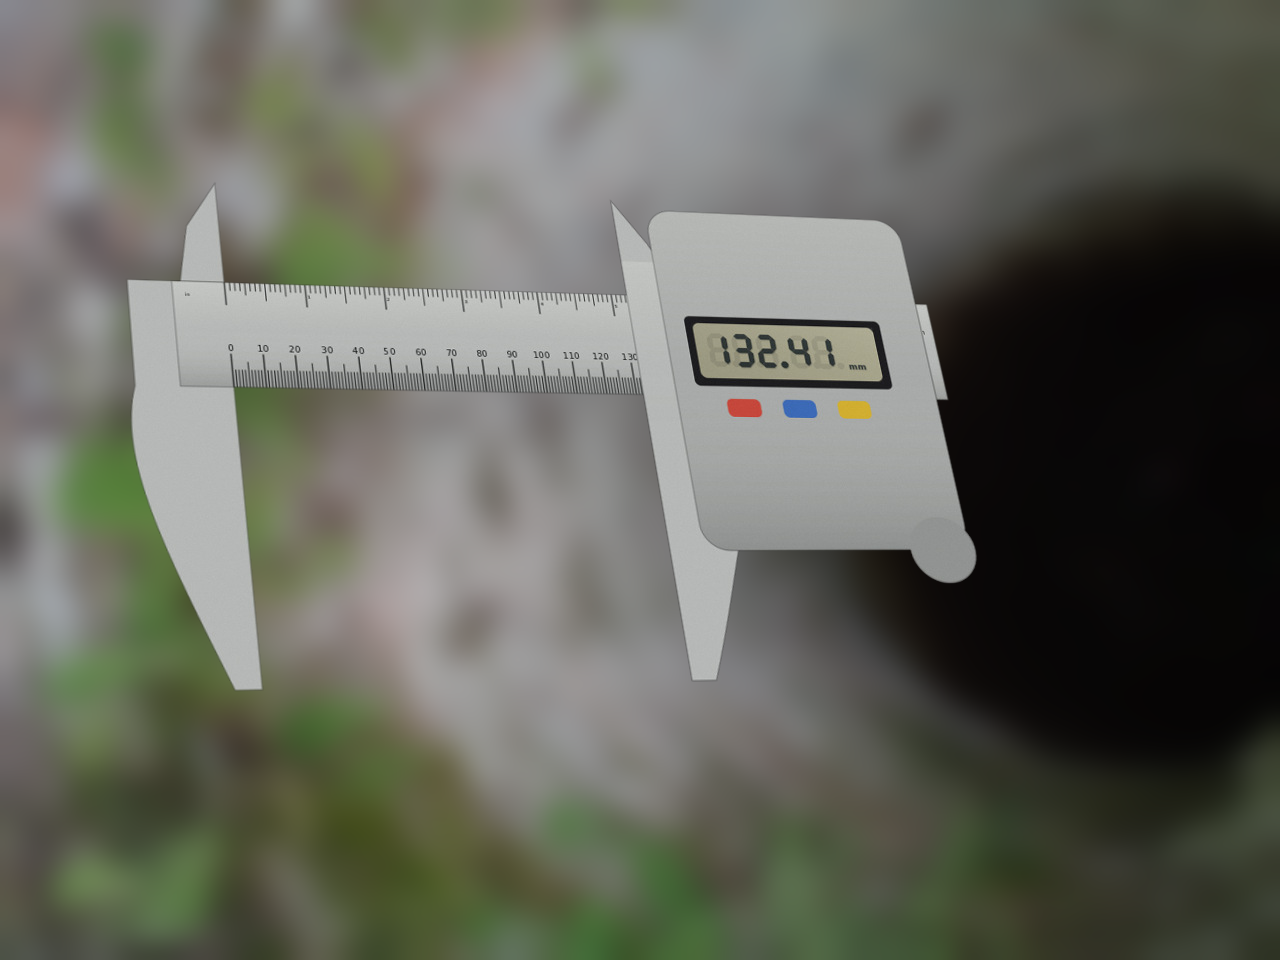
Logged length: 132.41 mm
